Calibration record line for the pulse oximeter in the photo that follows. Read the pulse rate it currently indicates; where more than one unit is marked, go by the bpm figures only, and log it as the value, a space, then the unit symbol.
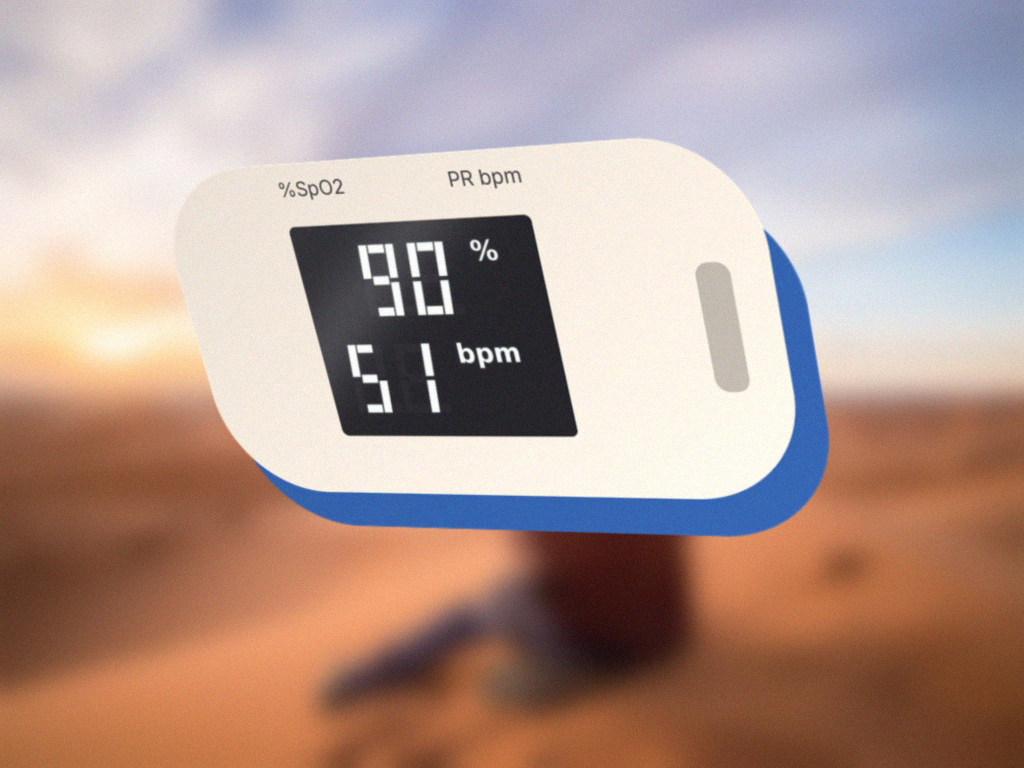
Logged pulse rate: 51 bpm
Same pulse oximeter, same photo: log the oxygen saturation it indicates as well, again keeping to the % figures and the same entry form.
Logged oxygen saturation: 90 %
